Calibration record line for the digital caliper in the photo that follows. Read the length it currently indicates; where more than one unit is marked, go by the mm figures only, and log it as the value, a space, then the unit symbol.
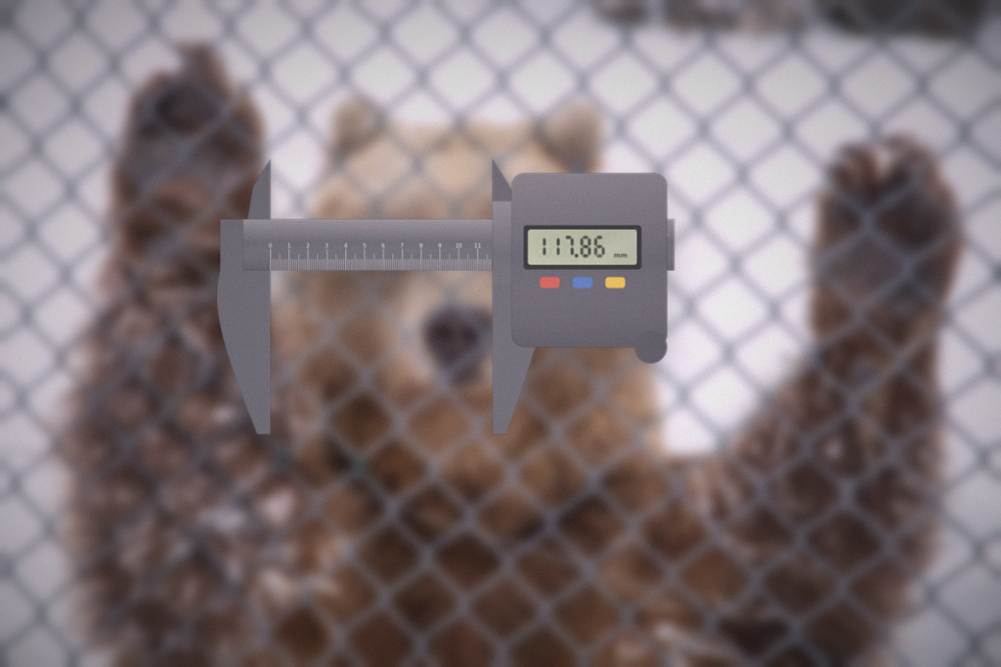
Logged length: 117.86 mm
